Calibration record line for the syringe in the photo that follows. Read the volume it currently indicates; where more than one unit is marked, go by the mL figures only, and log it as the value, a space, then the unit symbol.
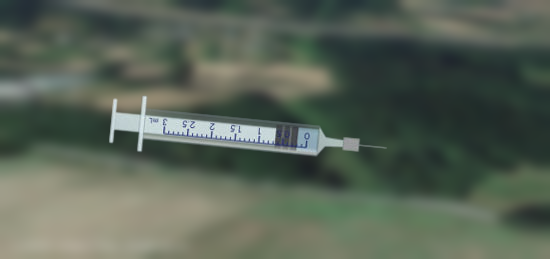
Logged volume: 0.2 mL
